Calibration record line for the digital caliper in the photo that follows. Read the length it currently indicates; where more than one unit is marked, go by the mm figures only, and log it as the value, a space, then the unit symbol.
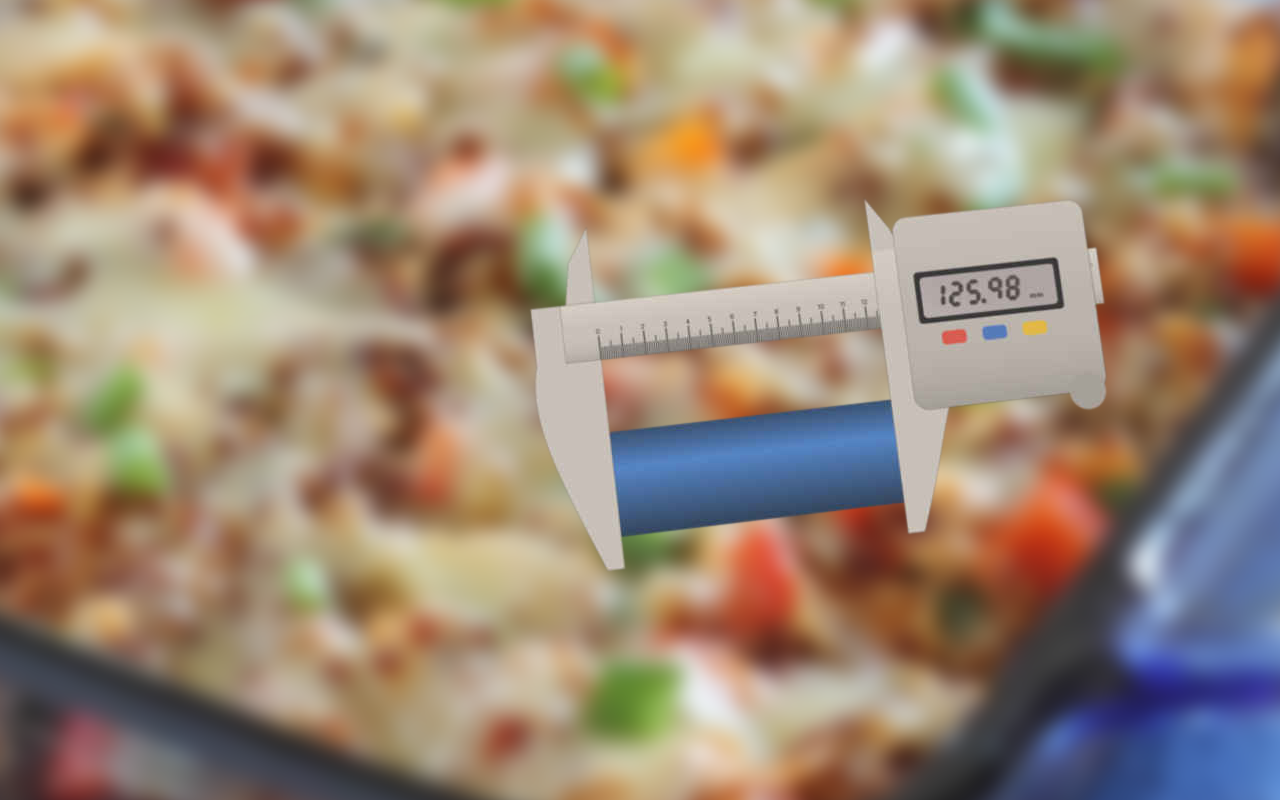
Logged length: 125.98 mm
